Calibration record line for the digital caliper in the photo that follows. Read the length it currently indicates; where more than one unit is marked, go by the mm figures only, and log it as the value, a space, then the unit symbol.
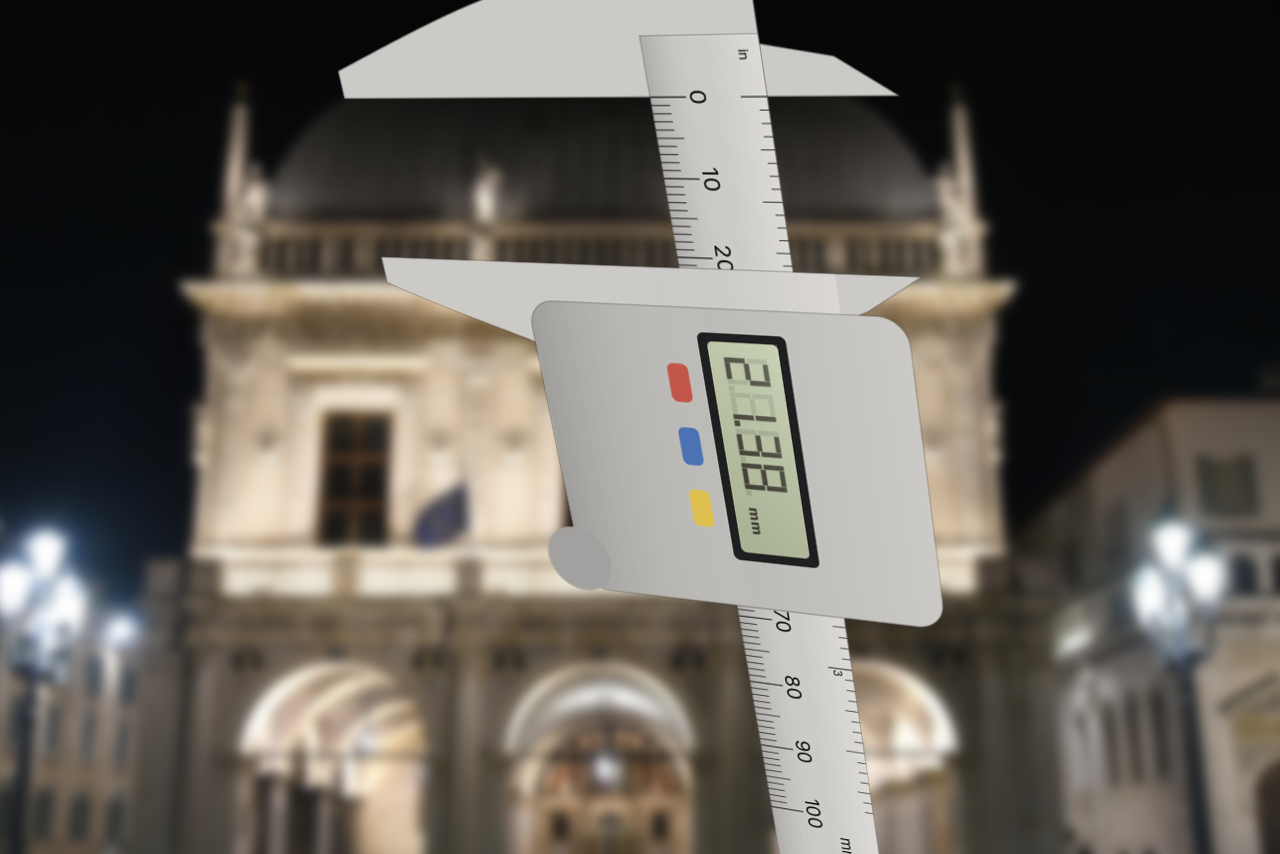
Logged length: 21.38 mm
